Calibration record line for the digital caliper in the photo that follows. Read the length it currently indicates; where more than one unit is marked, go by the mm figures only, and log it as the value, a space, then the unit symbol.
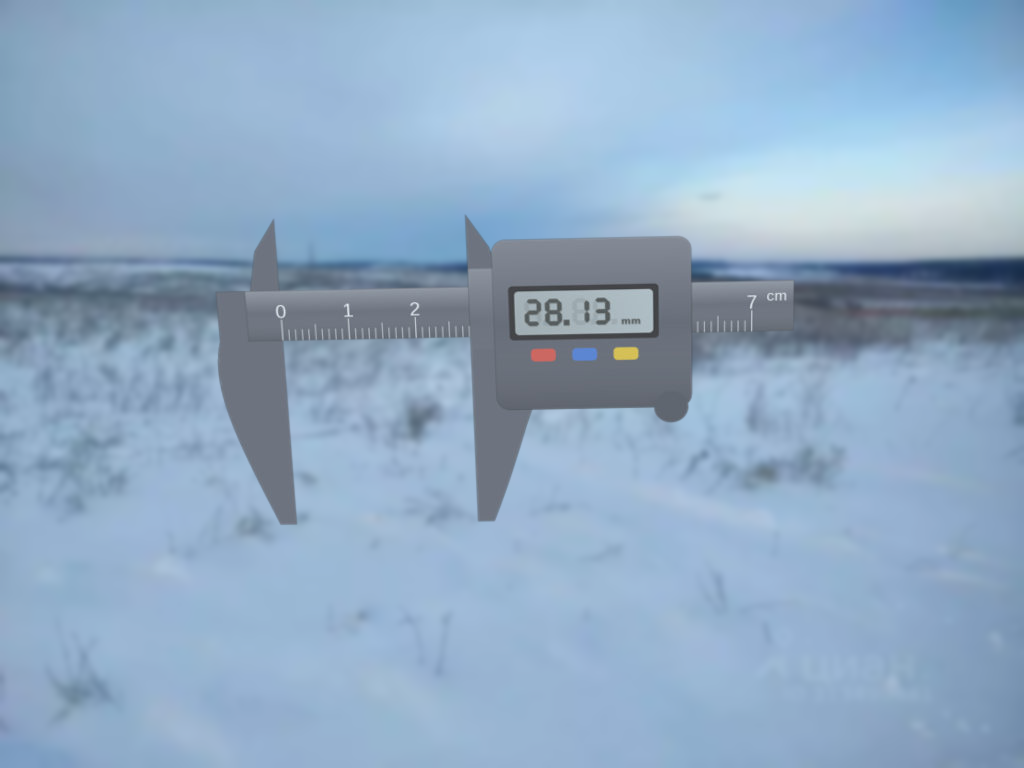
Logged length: 28.13 mm
